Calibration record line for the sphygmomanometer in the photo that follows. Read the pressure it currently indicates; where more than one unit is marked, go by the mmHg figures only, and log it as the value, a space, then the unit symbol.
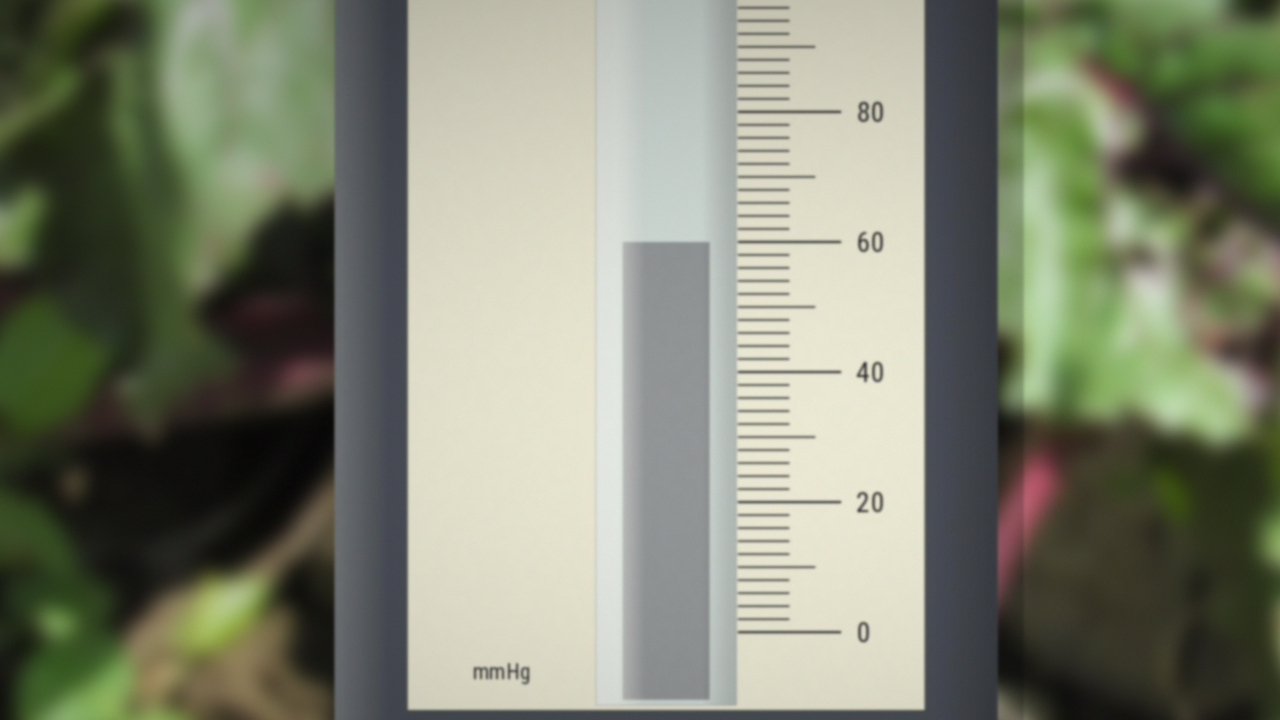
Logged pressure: 60 mmHg
